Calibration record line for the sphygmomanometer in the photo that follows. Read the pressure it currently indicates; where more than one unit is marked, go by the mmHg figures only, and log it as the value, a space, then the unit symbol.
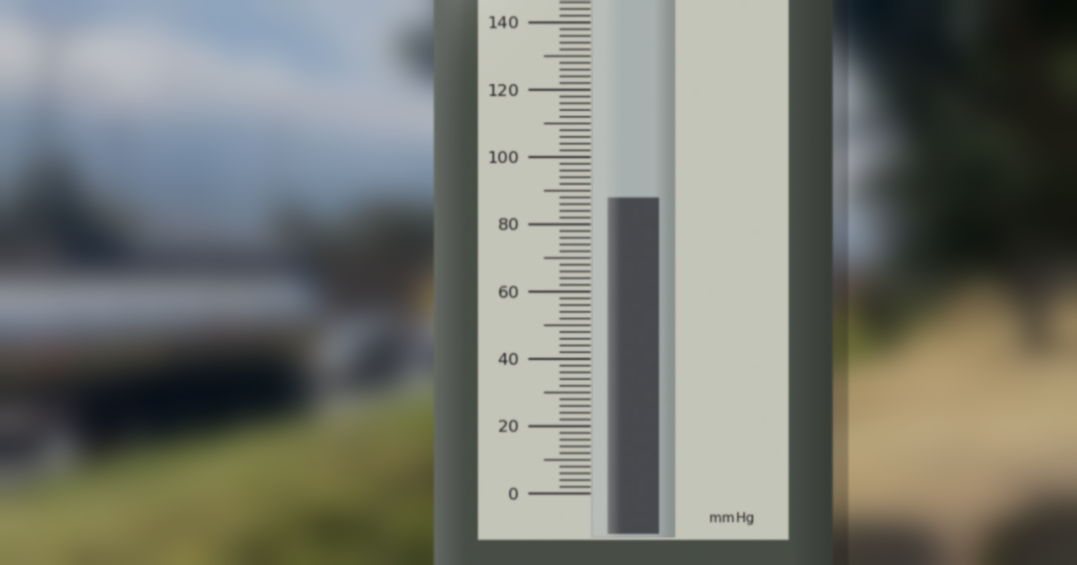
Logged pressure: 88 mmHg
